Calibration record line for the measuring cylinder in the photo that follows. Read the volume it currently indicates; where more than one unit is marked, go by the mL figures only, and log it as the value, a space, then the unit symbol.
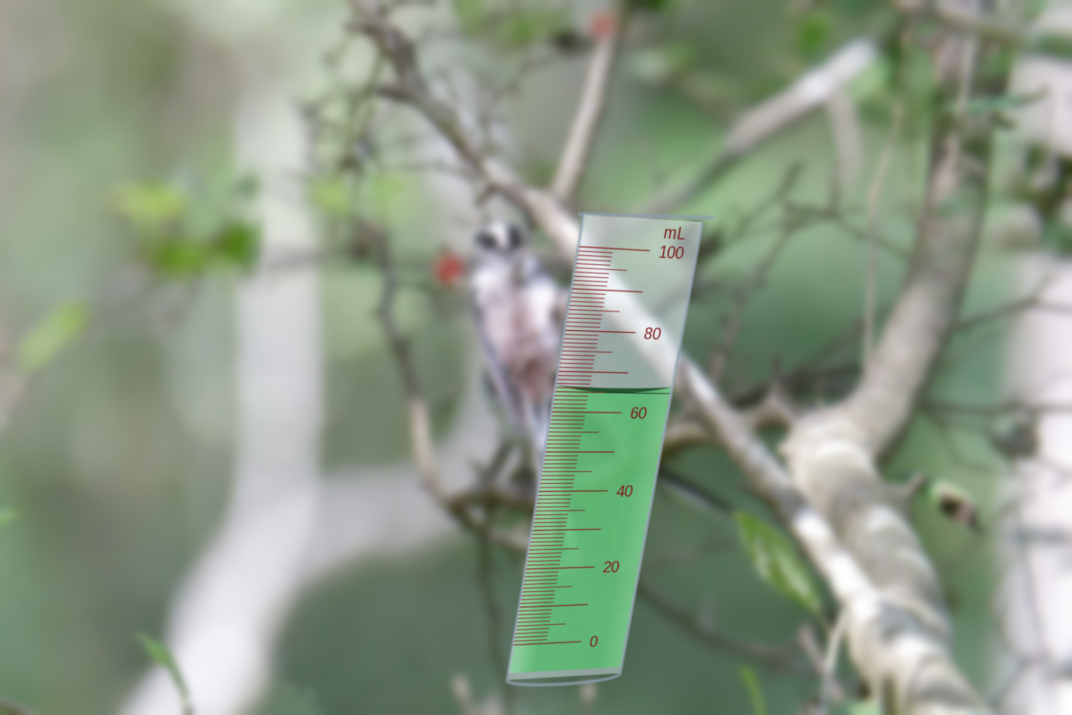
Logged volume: 65 mL
